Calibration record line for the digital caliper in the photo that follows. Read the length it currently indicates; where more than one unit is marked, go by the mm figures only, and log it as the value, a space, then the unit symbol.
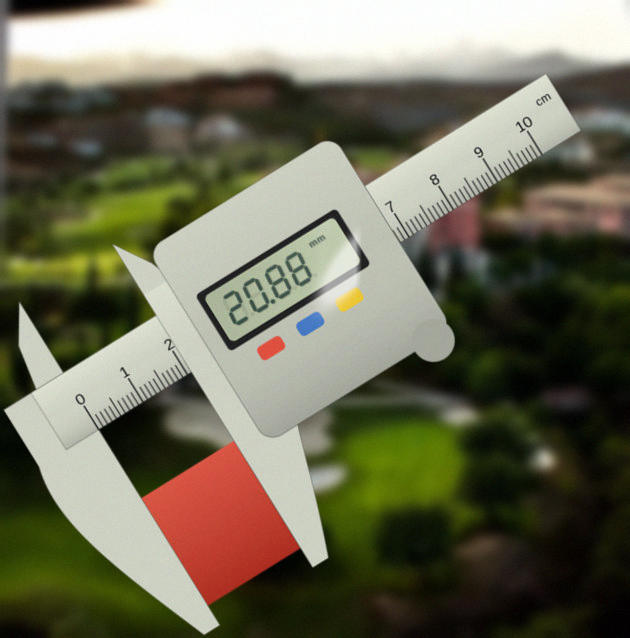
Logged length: 20.88 mm
